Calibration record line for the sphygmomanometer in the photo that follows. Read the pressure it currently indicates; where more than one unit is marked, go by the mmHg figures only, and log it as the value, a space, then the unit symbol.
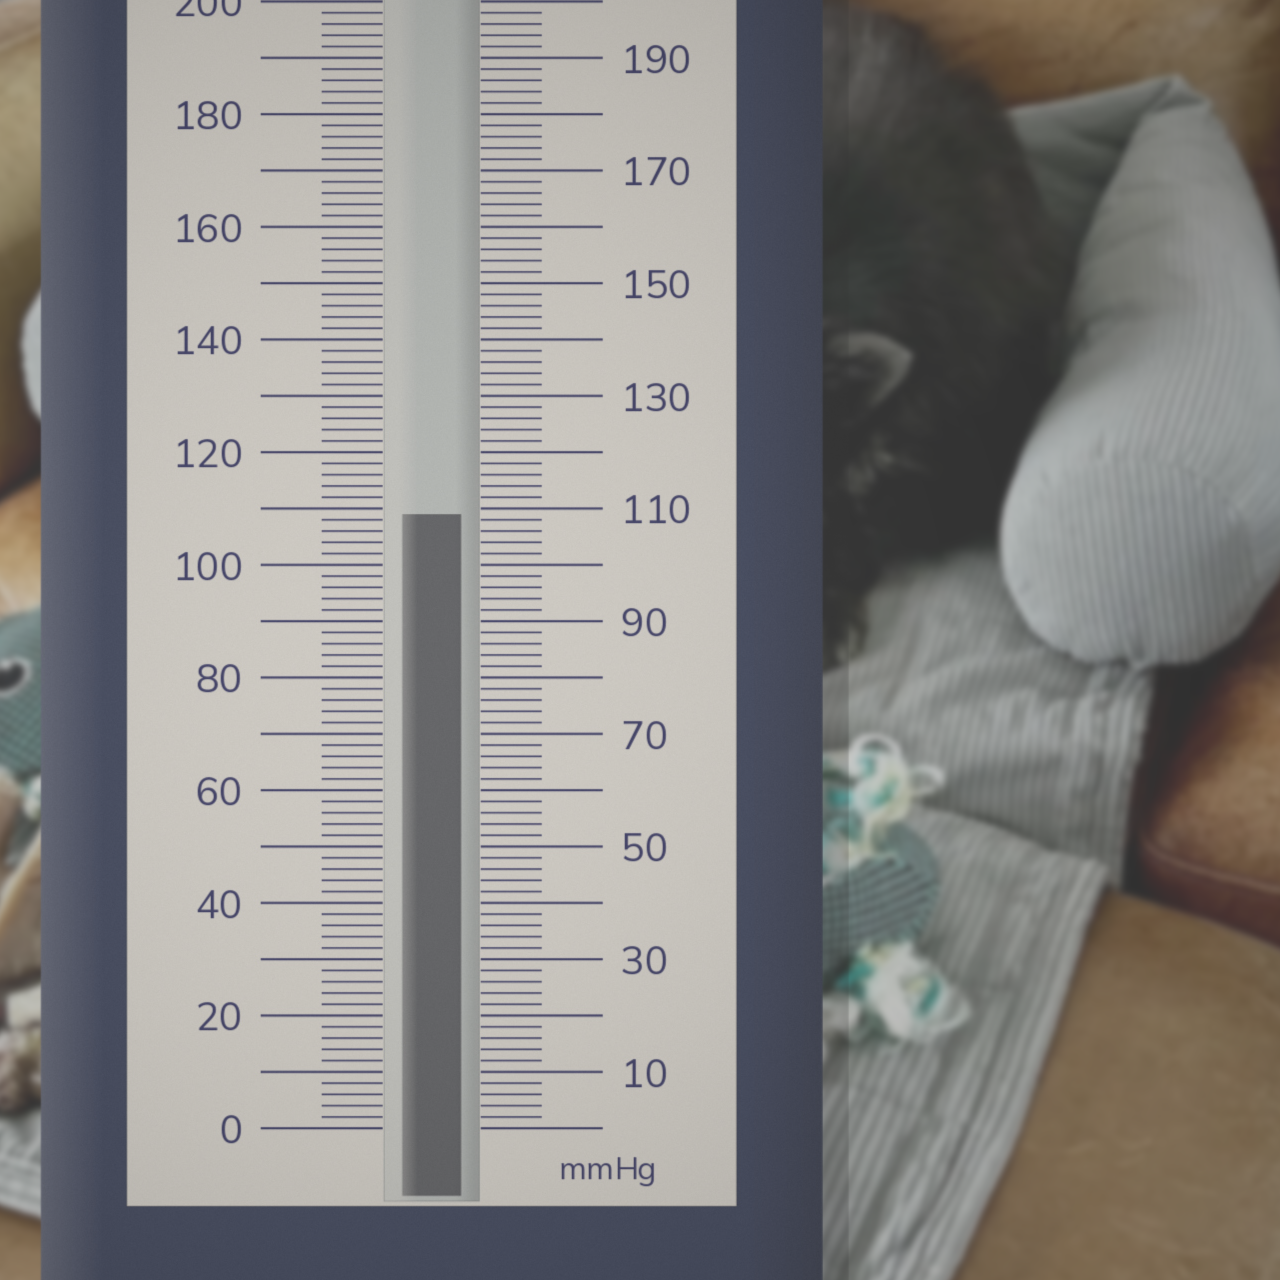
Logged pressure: 109 mmHg
